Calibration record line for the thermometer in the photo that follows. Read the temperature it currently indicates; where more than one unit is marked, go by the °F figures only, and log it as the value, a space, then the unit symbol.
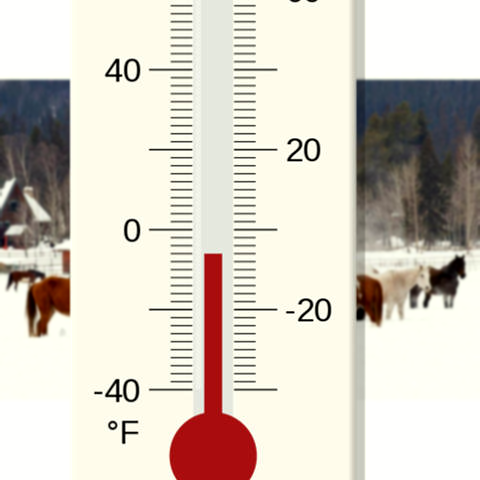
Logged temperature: -6 °F
